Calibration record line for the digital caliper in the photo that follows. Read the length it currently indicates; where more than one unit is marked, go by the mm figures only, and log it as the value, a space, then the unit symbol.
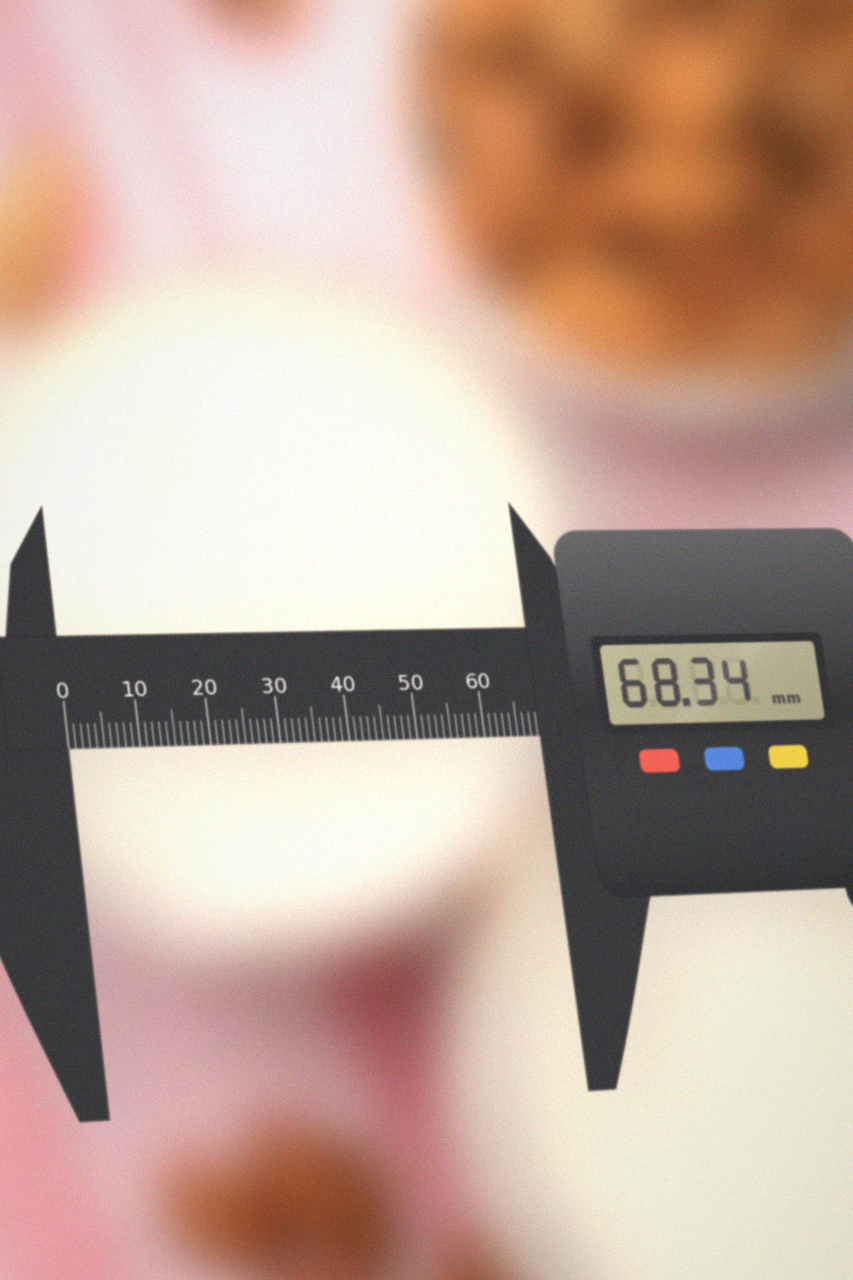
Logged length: 68.34 mm
